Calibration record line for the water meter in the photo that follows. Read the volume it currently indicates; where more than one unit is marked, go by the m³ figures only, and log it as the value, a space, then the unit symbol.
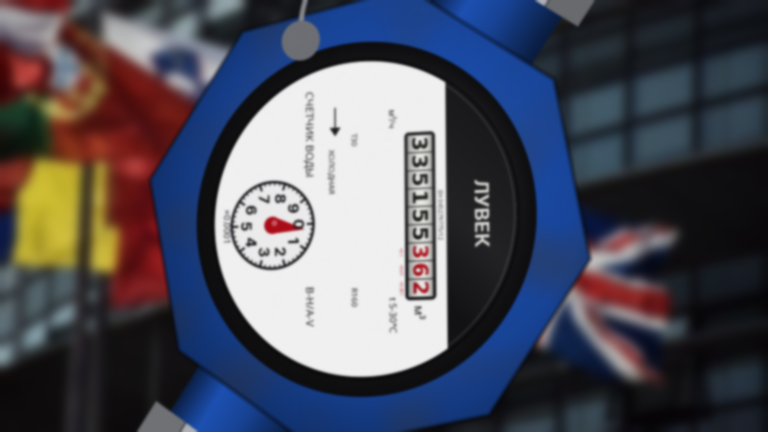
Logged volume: 335155.3620 m³
